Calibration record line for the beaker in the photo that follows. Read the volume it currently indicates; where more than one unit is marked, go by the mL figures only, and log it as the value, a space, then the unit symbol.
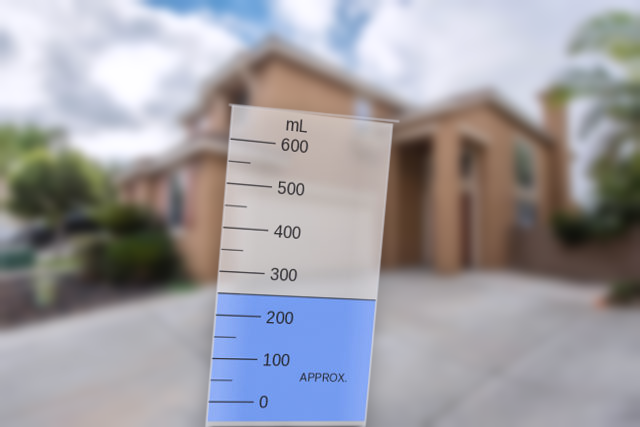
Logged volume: 250 mL
